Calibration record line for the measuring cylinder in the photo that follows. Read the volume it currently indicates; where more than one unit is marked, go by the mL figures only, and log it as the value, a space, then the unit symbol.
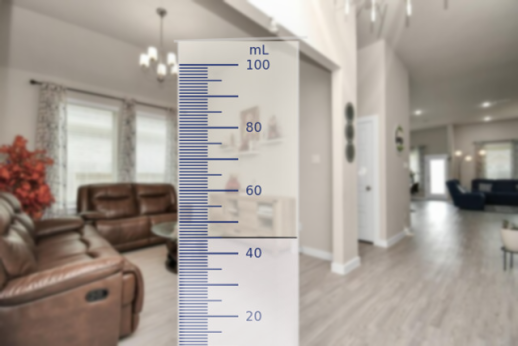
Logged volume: 45 mL
